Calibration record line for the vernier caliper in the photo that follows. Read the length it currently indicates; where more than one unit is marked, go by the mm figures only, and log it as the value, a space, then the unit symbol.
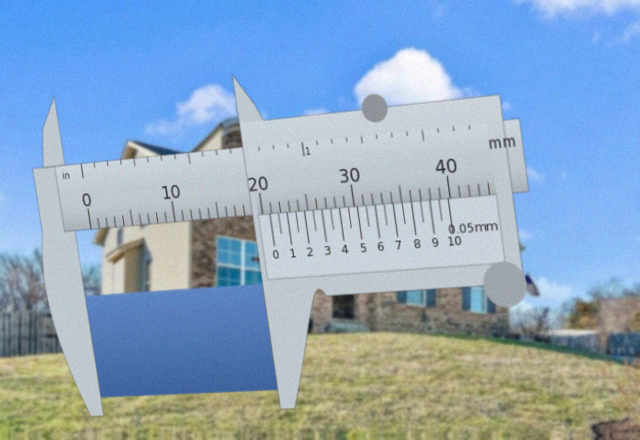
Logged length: 20.8 mm
